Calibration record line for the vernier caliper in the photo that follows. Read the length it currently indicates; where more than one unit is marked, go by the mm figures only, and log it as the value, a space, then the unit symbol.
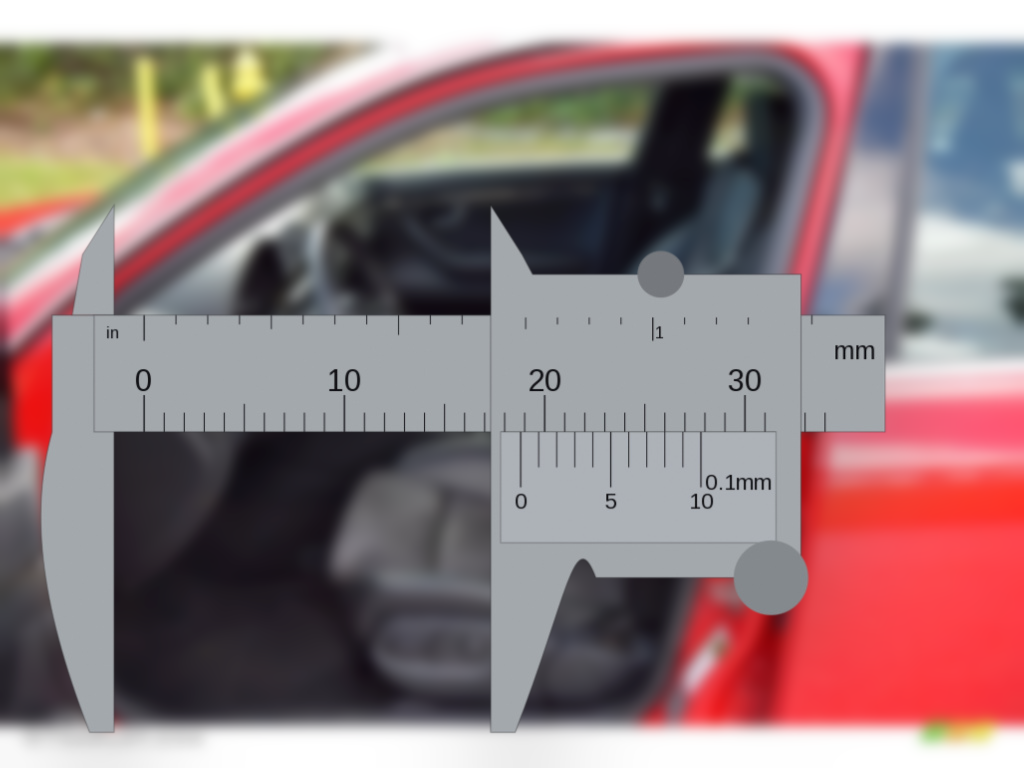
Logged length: 18.8 mm
